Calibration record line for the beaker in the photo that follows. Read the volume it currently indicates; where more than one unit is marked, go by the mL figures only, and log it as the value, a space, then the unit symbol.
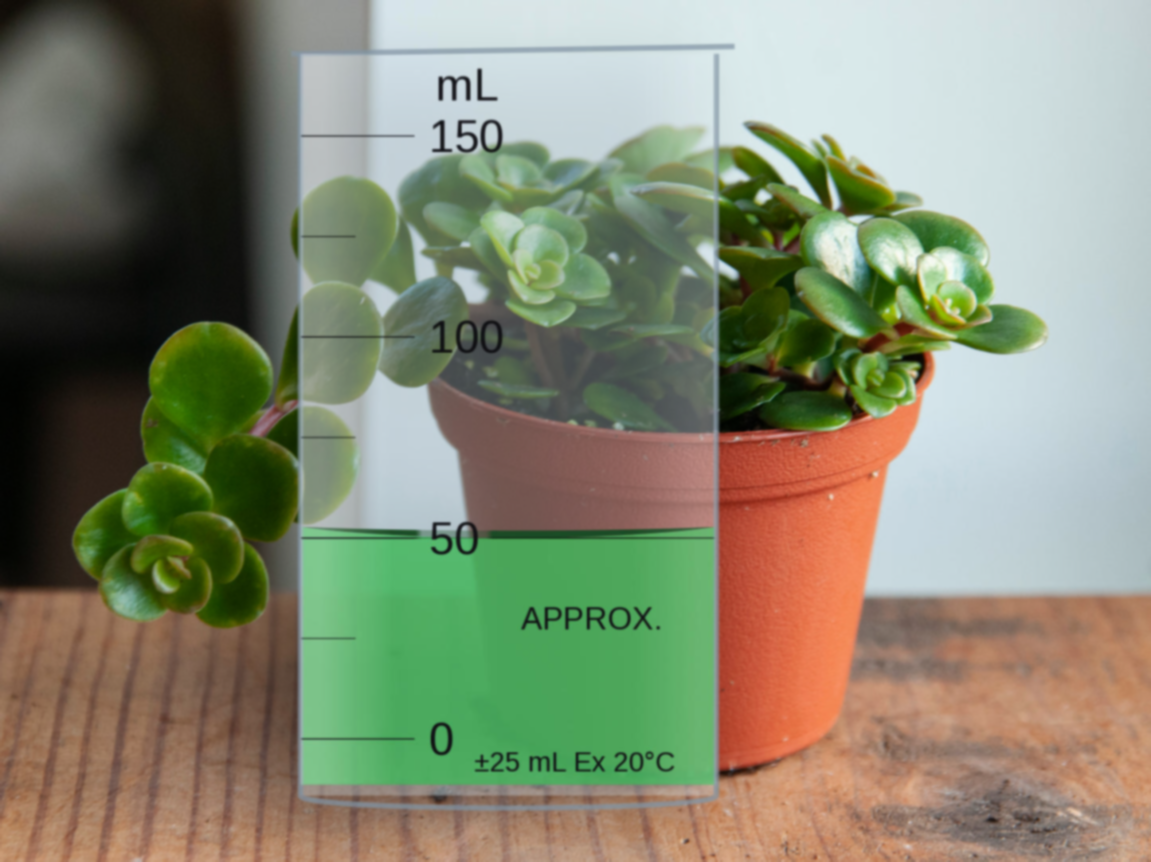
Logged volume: 50 mL
